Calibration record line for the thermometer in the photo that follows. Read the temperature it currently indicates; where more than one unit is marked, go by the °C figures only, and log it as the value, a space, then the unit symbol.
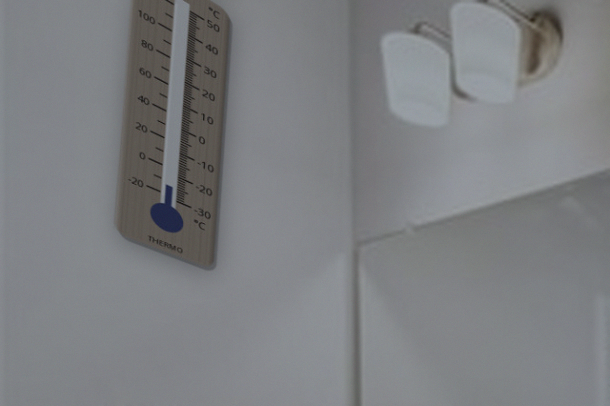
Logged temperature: -25 °C
